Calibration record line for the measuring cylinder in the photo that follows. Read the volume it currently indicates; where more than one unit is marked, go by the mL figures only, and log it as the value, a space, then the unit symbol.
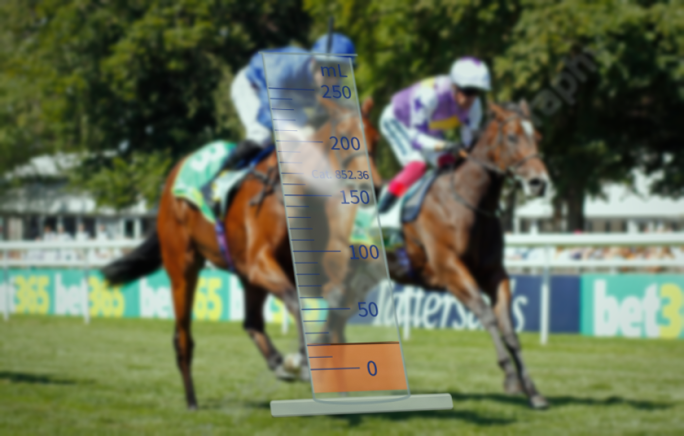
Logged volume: 20 mL
